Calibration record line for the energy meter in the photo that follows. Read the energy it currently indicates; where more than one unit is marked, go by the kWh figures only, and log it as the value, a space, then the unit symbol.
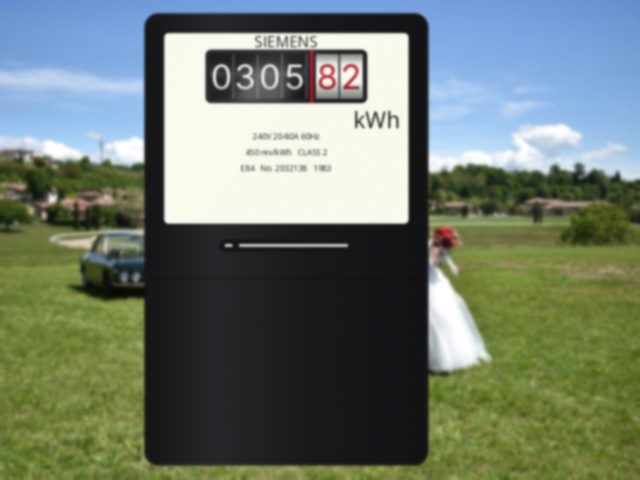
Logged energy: 305.82 kWh
